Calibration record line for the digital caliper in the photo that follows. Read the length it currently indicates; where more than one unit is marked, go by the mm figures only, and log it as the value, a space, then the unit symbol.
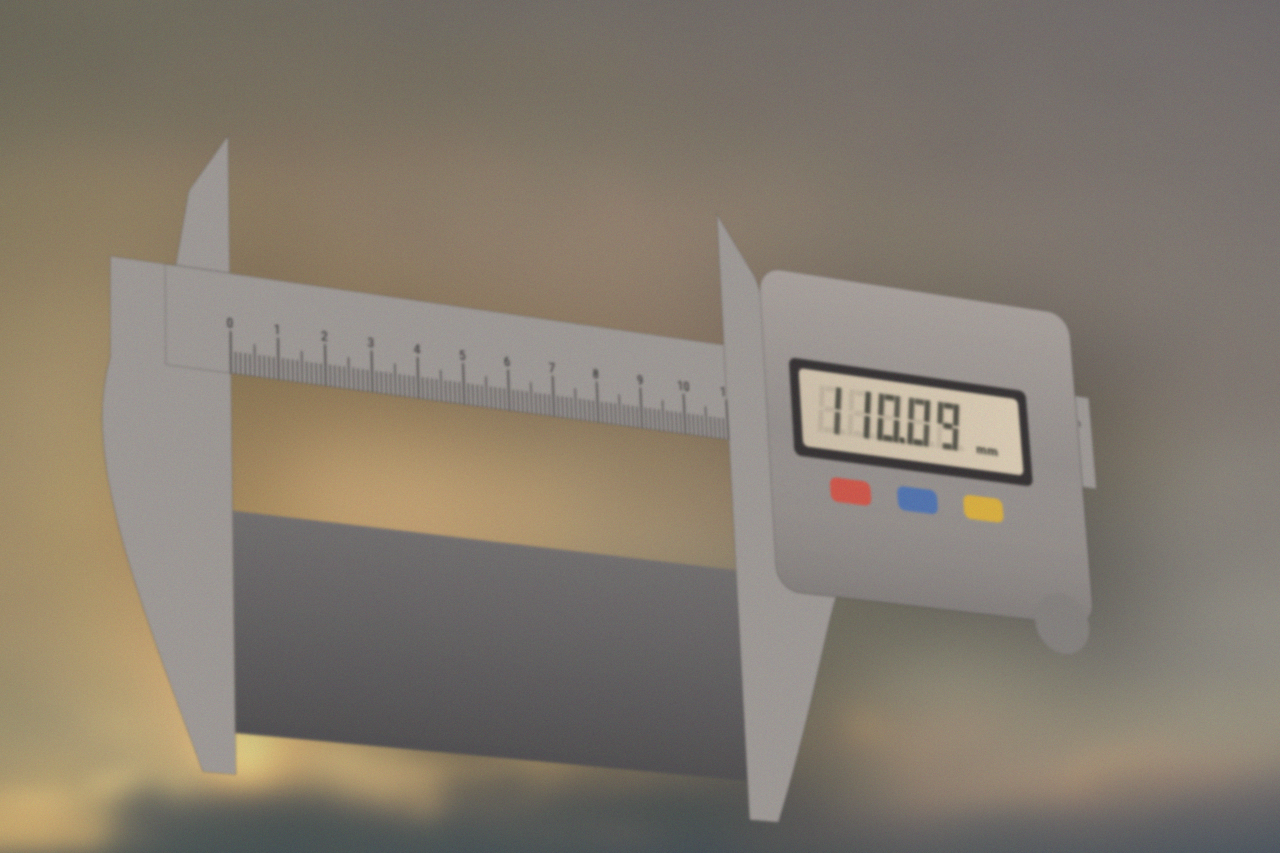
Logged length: 110.09 mm
